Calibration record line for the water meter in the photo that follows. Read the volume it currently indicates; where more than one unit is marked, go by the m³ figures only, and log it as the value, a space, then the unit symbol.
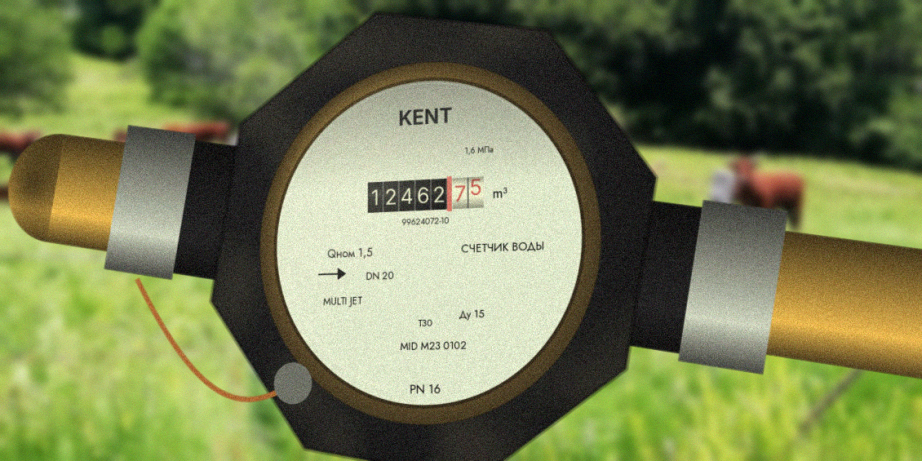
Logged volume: 12462.75 m³
